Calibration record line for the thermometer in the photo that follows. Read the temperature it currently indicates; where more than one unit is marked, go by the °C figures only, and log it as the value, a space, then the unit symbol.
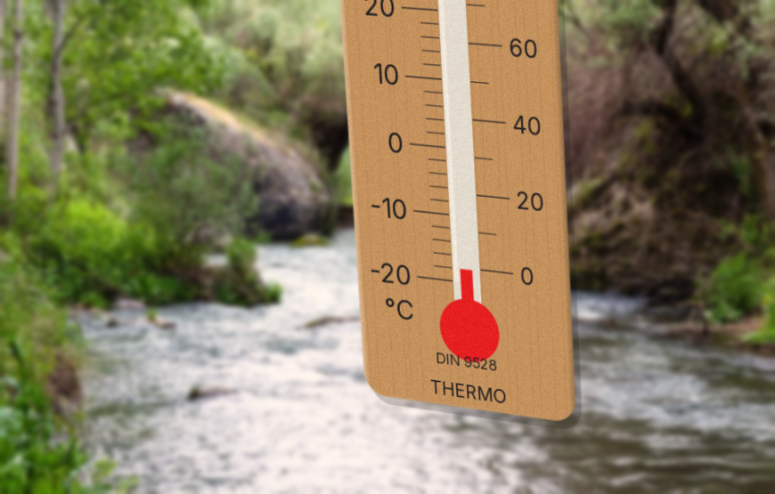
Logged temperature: -18 °C
